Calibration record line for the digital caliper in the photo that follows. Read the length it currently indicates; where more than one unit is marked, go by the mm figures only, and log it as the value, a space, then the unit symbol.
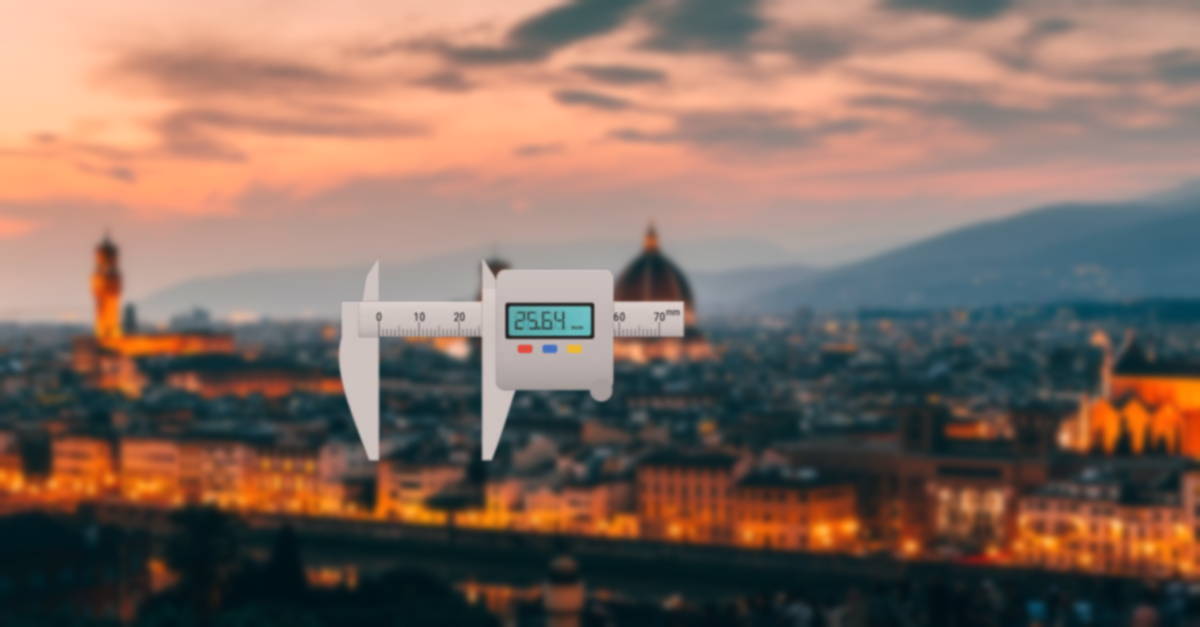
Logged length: 25.64 mm
